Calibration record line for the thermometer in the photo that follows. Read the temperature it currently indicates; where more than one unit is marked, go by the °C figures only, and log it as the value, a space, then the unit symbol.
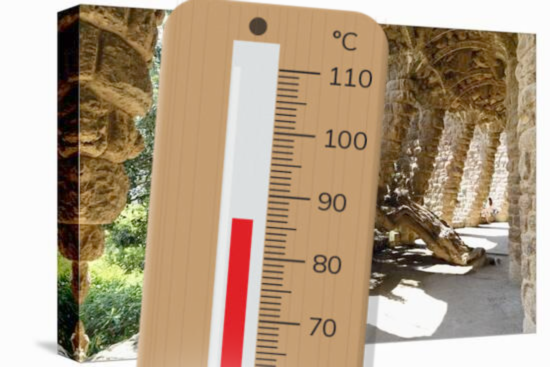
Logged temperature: 86 °C
